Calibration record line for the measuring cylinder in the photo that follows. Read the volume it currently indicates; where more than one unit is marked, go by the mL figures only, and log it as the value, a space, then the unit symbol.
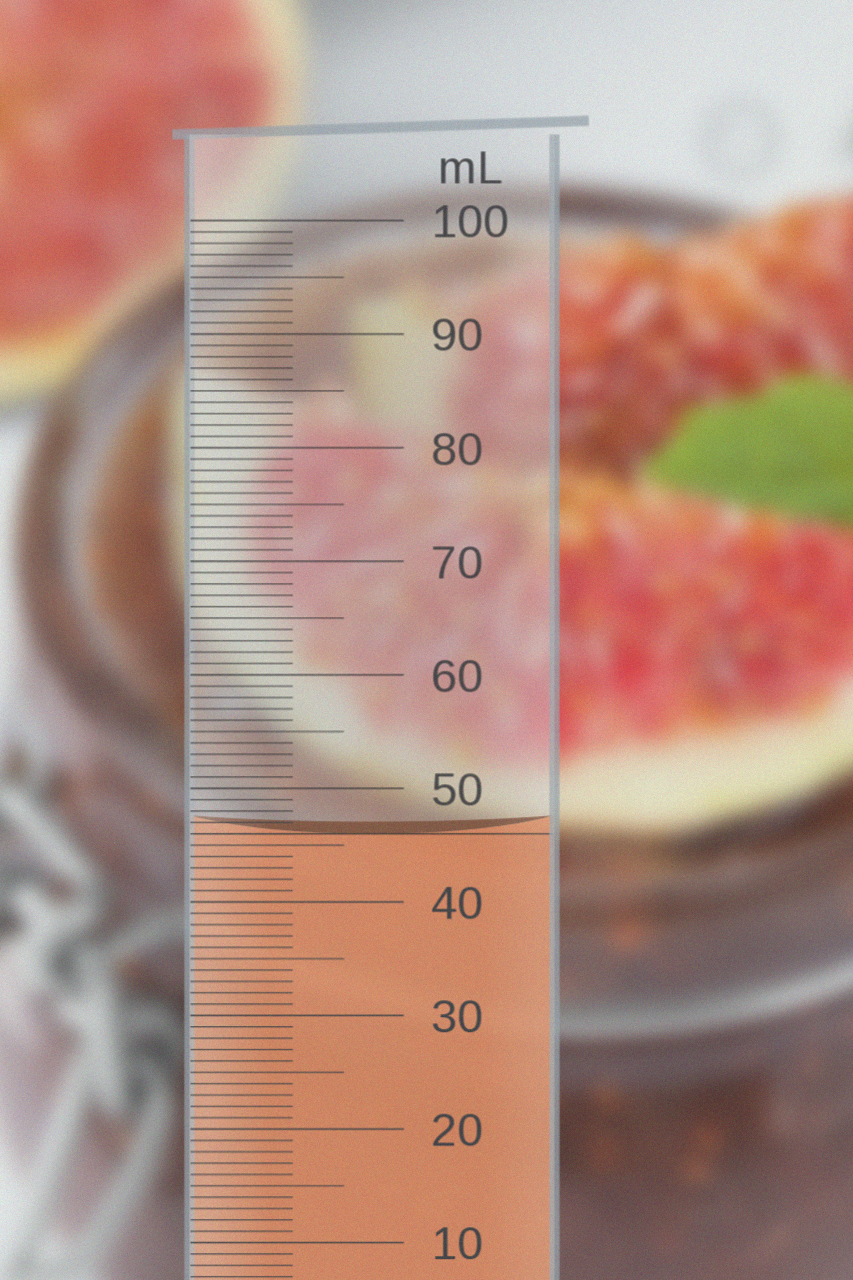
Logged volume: 46 mL
